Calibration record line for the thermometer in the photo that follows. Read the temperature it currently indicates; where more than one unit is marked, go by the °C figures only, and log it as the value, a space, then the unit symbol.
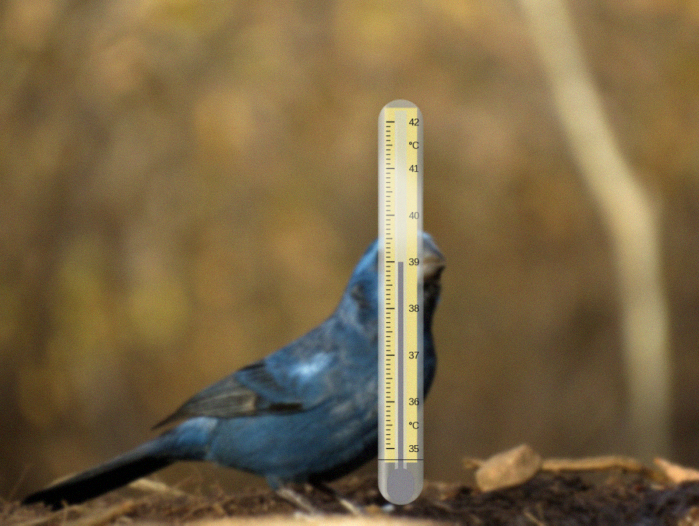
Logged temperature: 39 °C
